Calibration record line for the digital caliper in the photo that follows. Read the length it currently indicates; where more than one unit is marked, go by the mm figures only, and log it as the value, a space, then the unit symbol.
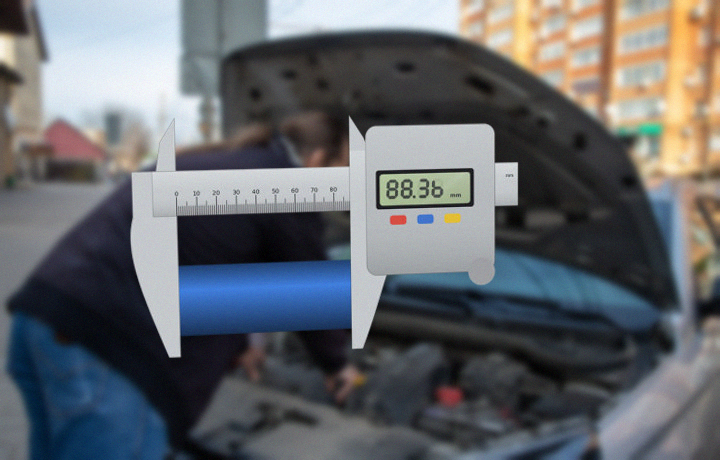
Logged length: 88.36 mm
